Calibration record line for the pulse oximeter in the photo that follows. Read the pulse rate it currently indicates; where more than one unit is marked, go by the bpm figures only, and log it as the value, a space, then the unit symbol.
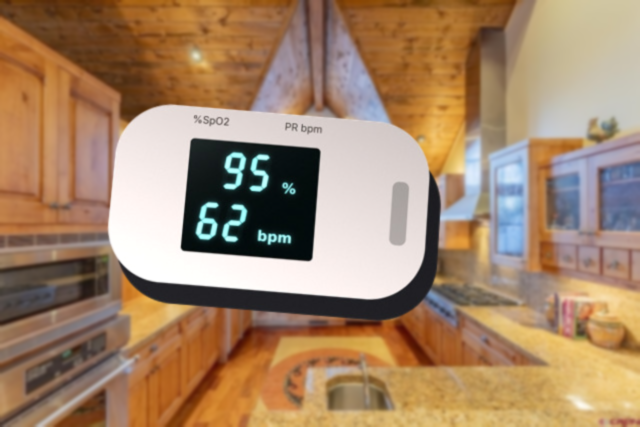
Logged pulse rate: 62 bpm
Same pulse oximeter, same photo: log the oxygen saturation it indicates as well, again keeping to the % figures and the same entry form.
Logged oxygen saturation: 95 %
